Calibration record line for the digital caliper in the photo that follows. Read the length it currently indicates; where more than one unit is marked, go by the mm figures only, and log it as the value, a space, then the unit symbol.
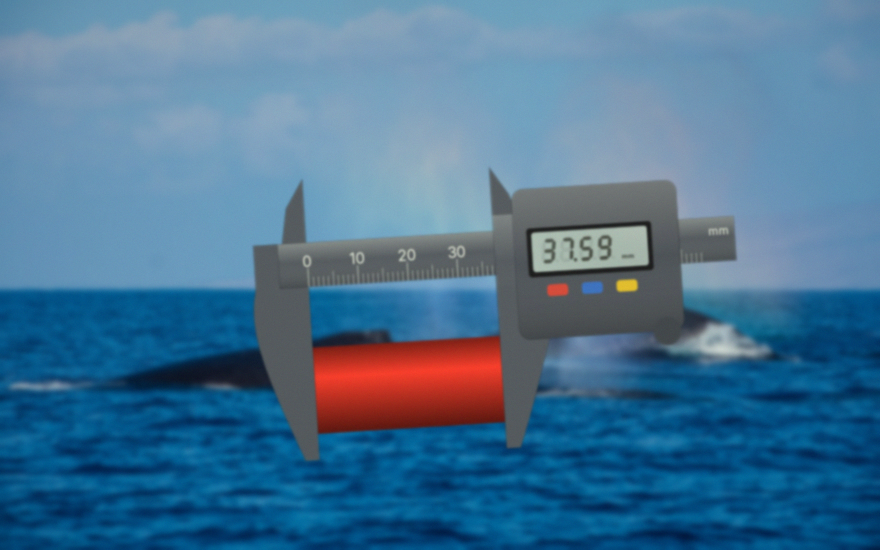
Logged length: 37.59 mm
